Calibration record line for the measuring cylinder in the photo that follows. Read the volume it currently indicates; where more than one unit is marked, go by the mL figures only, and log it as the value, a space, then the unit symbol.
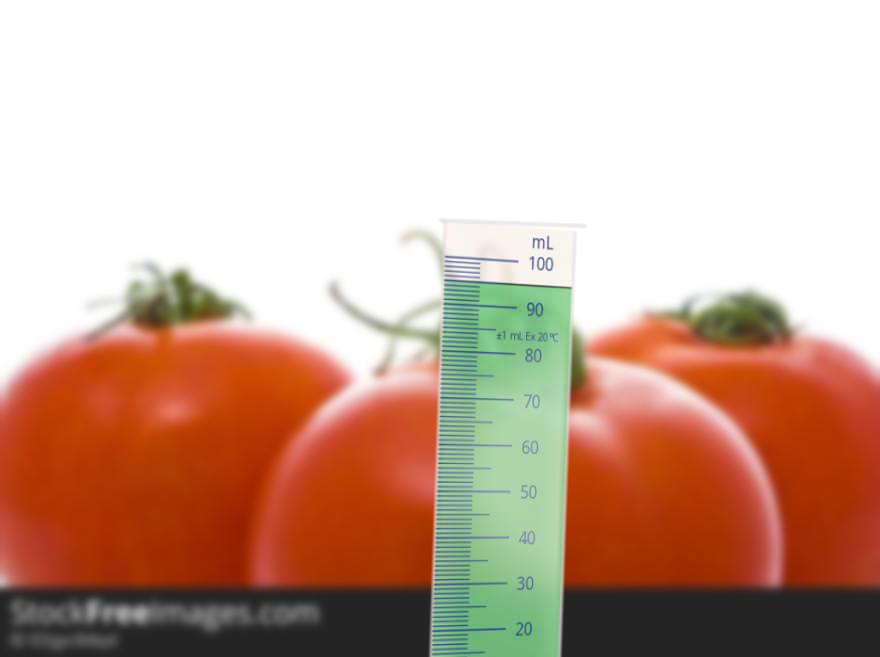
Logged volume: 95 mL
